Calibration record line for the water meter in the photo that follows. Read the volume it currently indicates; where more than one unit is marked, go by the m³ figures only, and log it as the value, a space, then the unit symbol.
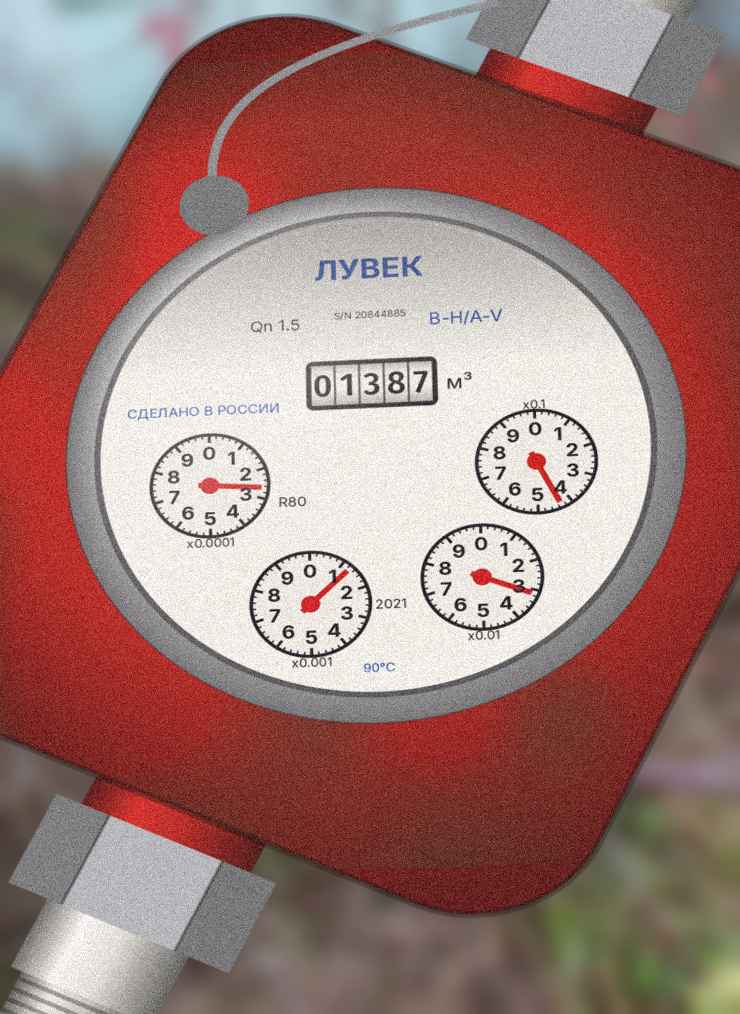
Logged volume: 1387.4312 m³
